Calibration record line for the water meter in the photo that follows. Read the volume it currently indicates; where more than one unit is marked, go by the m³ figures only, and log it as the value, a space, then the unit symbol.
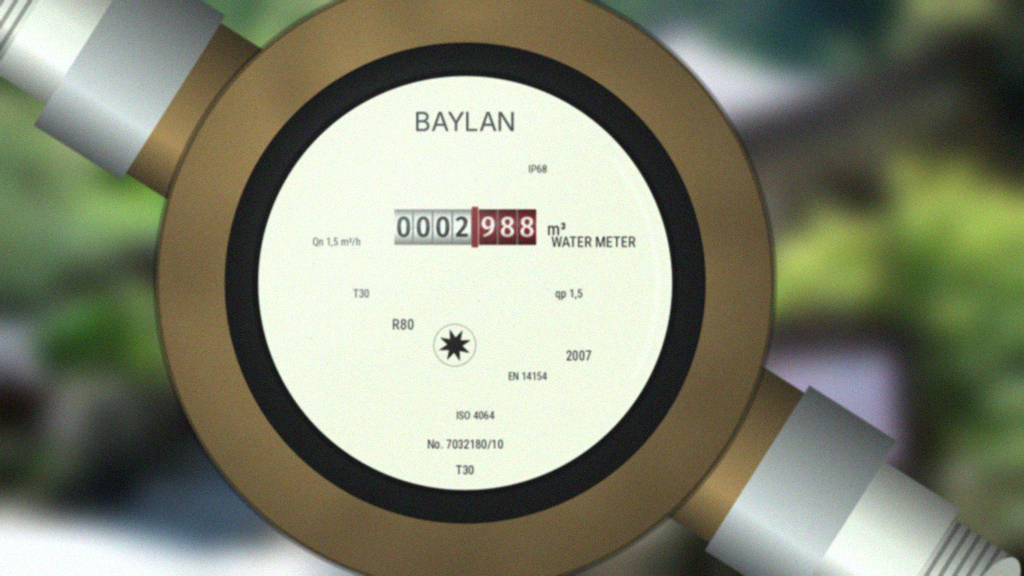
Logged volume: 2.988 m³
